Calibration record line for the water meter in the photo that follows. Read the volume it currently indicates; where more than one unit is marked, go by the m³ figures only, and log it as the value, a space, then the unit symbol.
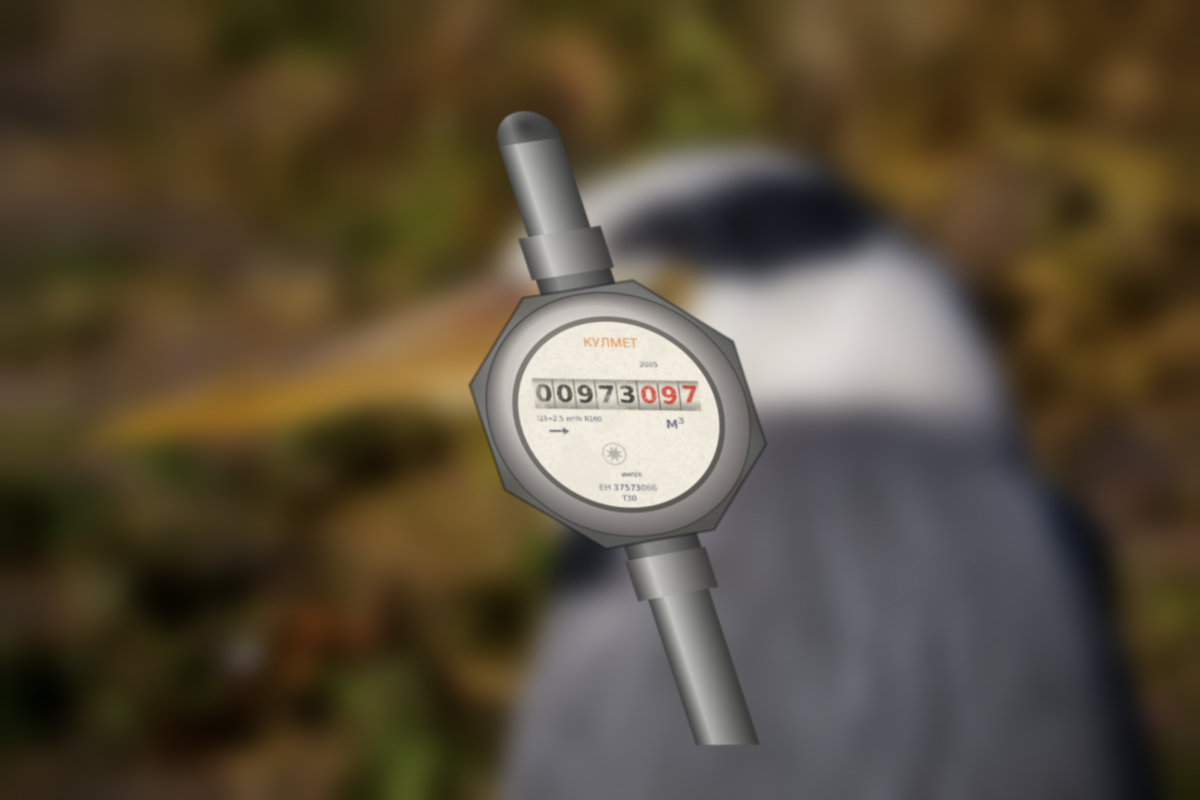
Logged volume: 973.097 m³
